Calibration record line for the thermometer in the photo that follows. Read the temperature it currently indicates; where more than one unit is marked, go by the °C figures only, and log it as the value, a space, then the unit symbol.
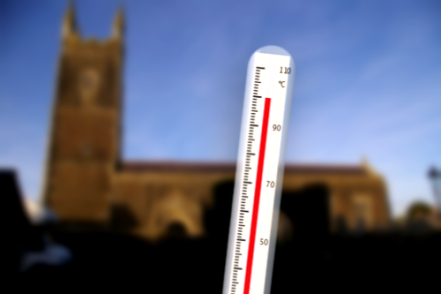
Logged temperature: 100 °C
